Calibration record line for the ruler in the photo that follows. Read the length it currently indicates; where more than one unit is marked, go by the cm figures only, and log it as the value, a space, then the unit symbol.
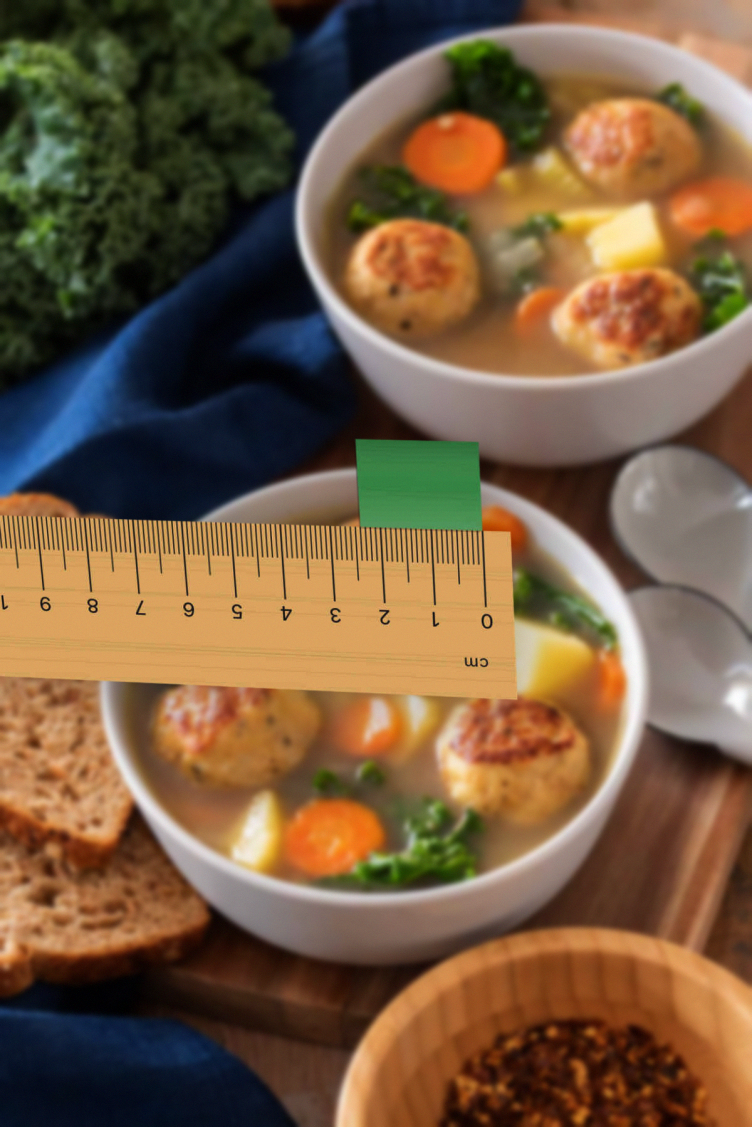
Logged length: 2.4 cm
